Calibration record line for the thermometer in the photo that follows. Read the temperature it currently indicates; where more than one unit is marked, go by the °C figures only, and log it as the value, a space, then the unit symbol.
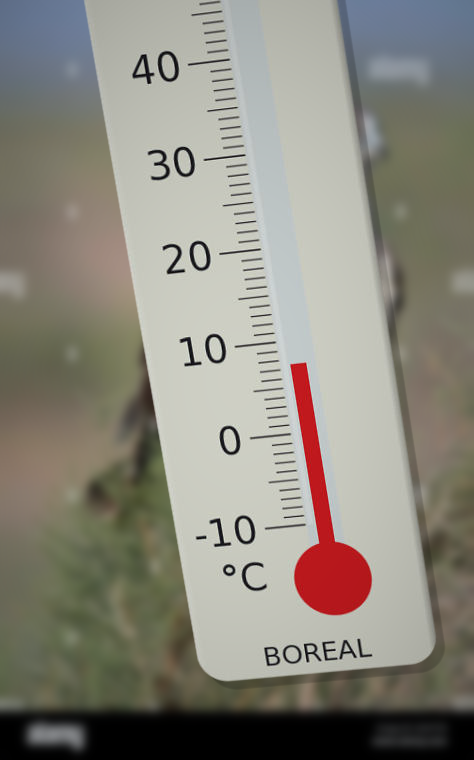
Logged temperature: 7.5 °C
